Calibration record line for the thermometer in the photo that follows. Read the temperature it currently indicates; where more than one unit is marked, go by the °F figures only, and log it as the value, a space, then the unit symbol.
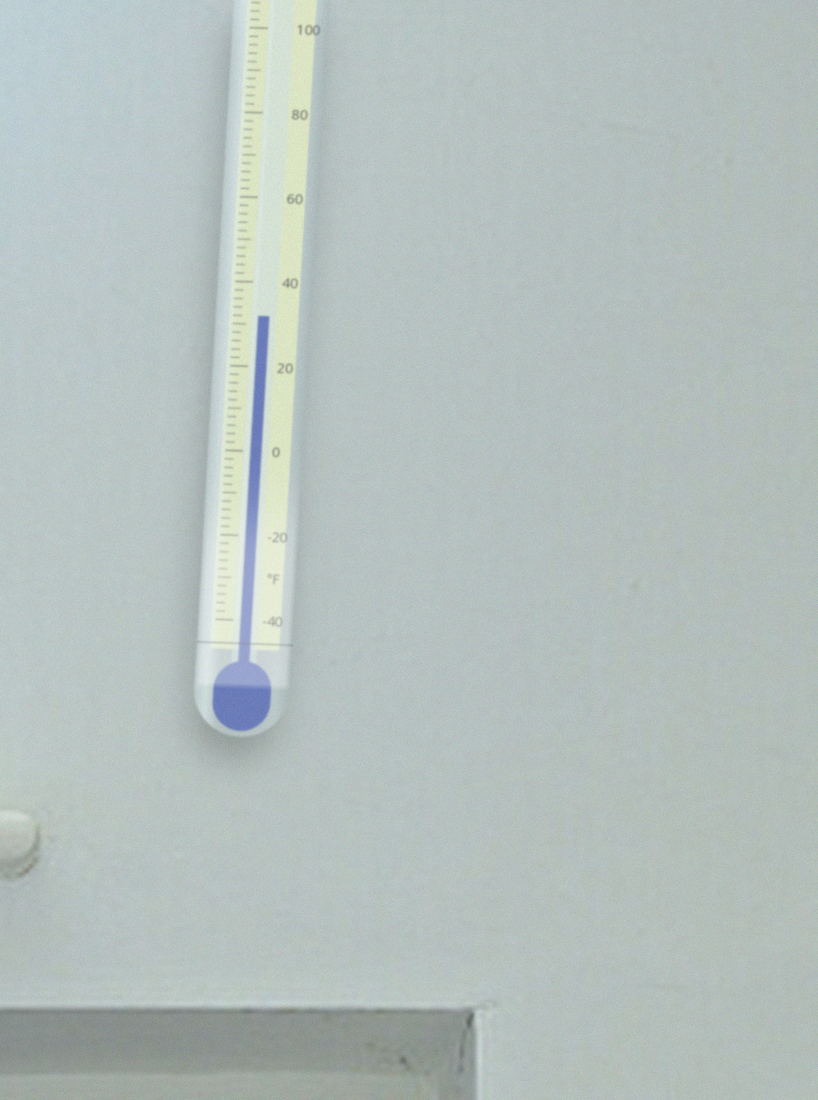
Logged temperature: 32 °F
